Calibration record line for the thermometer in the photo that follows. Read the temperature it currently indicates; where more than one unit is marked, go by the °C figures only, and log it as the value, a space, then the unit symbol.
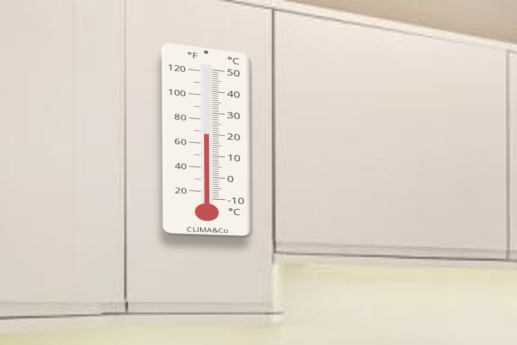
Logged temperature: 20 °C
